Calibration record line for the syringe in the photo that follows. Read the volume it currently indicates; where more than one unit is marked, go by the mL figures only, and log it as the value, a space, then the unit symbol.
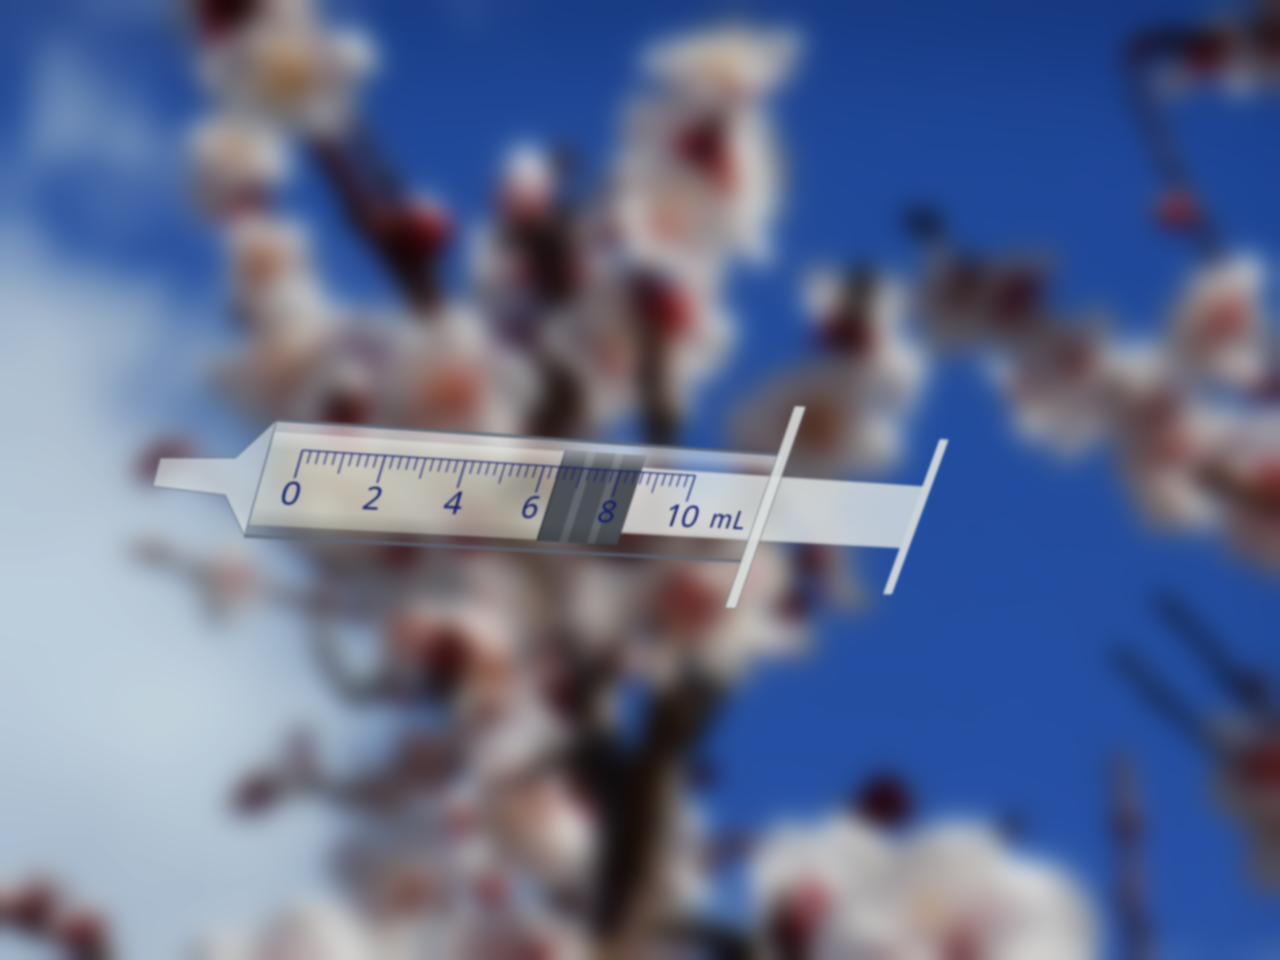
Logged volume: 6.4 mL
